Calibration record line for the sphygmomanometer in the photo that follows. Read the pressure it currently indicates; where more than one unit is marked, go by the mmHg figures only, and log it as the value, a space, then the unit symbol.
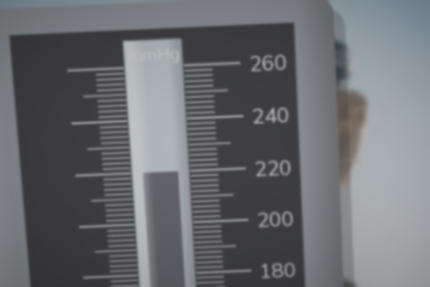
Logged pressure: 220 mmHg
